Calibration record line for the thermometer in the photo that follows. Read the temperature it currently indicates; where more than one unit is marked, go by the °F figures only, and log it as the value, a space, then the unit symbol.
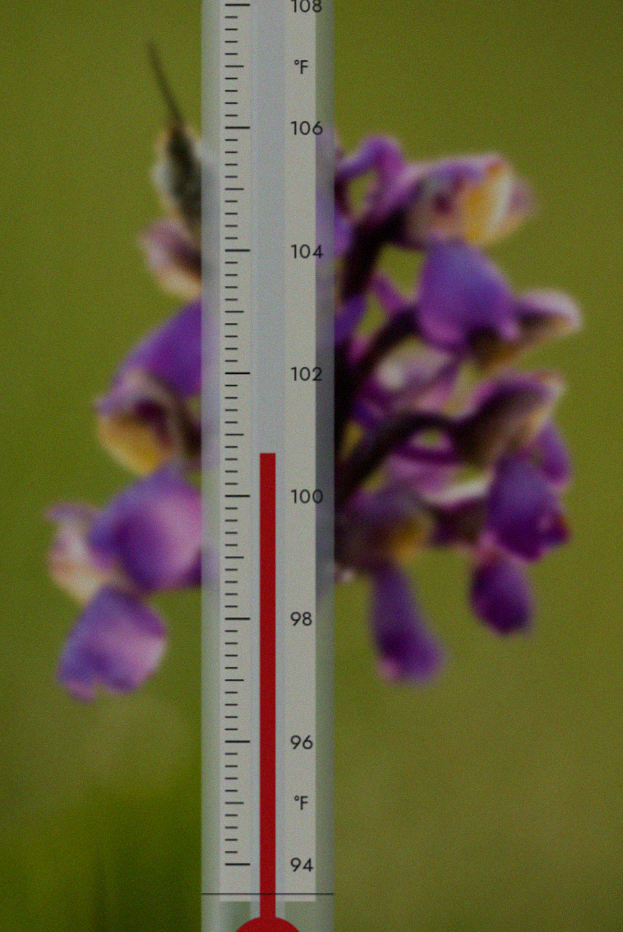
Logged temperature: 100.7 °F
